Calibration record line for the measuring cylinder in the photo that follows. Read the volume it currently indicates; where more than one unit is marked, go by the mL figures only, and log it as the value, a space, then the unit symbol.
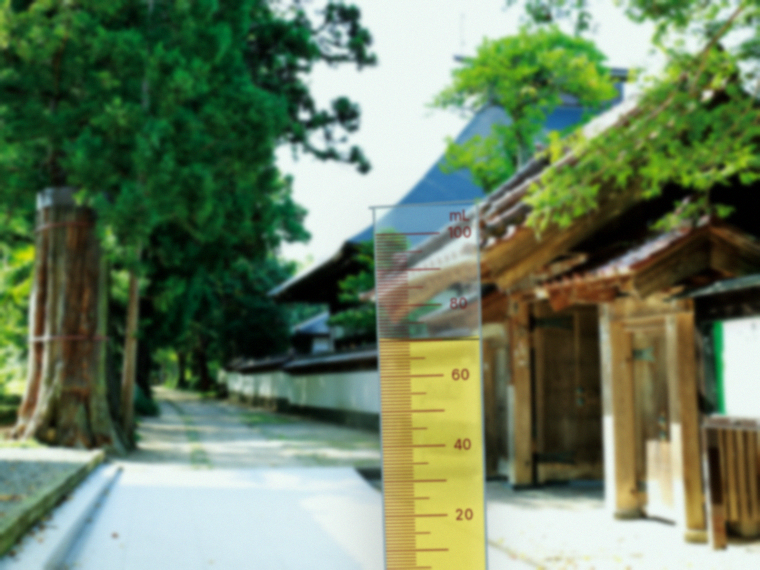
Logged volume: 70 mL
